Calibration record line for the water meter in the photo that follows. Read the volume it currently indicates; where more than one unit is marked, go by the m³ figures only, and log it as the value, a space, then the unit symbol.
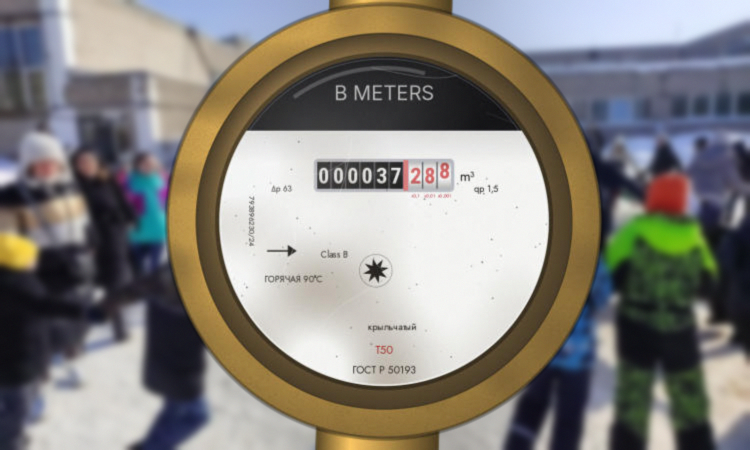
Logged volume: 37.288 m³
